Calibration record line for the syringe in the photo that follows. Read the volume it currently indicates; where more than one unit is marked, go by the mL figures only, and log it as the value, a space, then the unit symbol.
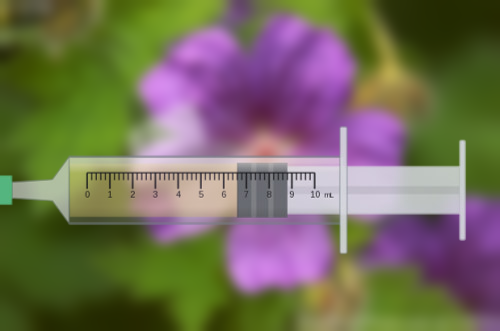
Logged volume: 6.6 mL
